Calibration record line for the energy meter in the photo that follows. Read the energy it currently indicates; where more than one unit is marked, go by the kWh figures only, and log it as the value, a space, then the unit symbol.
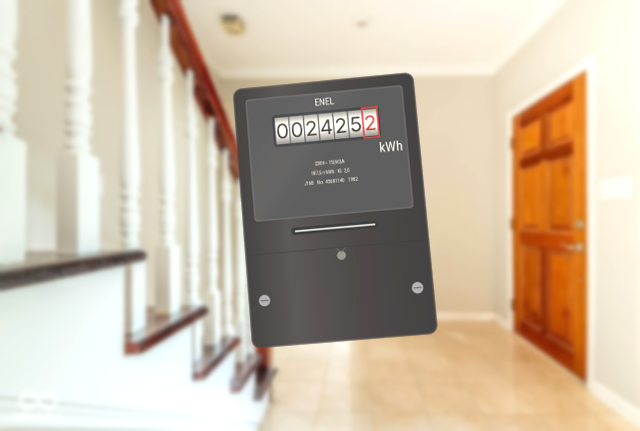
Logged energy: 2425.2 kWh
